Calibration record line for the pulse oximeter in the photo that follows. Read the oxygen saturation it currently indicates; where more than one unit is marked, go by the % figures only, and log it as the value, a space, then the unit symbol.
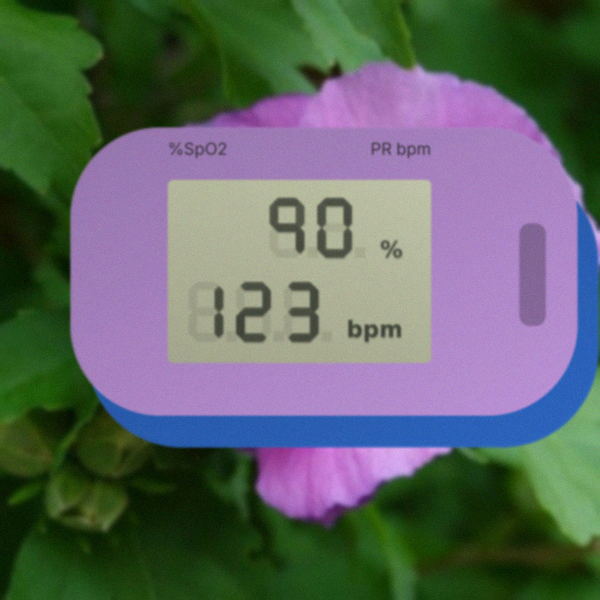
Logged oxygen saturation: 90 %
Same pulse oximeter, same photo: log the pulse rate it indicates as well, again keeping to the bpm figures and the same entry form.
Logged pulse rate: 123 bpm
